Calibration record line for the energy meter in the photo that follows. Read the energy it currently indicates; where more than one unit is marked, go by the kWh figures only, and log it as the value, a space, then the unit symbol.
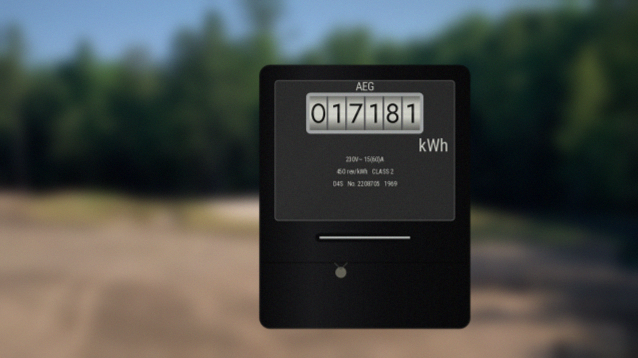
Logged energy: 17181 kWh
